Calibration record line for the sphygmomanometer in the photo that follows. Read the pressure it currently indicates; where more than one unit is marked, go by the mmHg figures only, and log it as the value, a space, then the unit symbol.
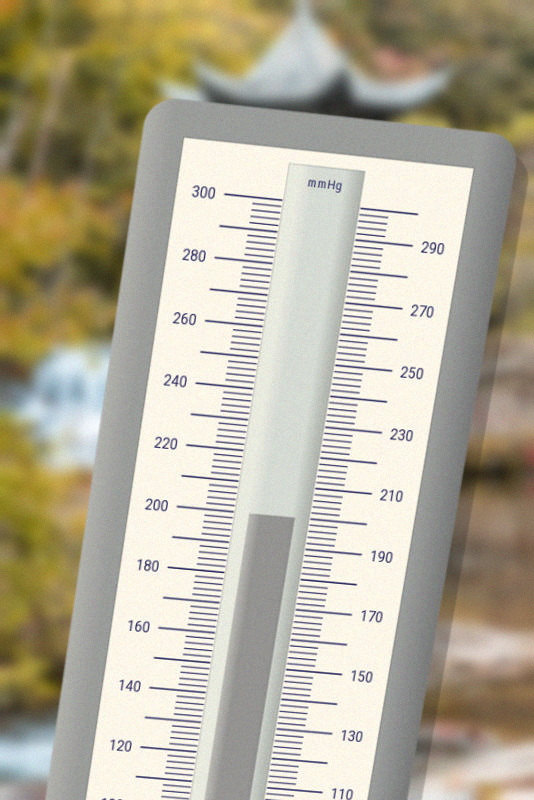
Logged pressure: 200 mmHg
